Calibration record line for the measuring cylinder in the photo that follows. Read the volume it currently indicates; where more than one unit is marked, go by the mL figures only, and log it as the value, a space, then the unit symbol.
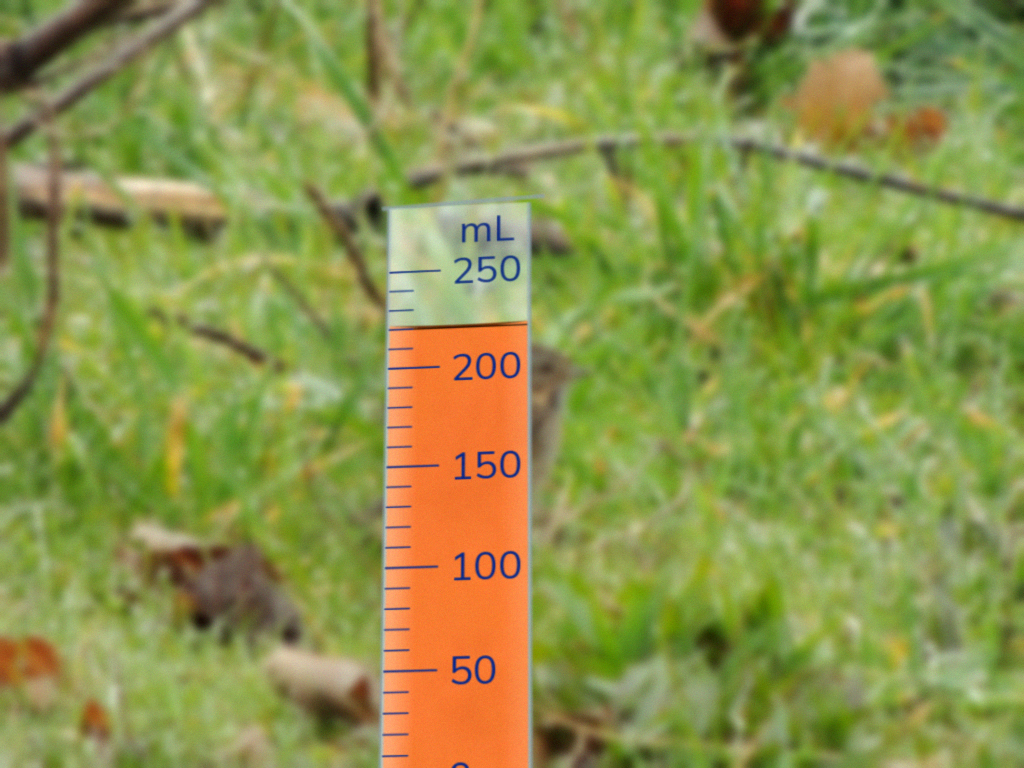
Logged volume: 220 mL
